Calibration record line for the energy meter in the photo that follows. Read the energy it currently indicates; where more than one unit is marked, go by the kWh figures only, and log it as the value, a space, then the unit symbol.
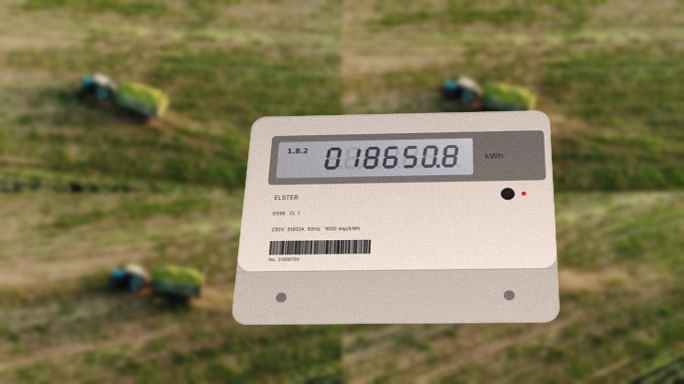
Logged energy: 18650.8 kWh
